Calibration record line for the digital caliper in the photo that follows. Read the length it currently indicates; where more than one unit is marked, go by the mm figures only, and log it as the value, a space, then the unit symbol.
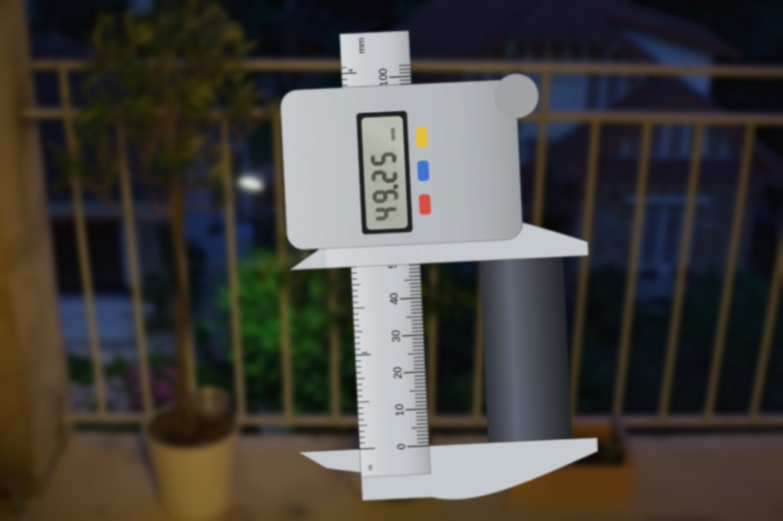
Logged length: 49.25 mm
